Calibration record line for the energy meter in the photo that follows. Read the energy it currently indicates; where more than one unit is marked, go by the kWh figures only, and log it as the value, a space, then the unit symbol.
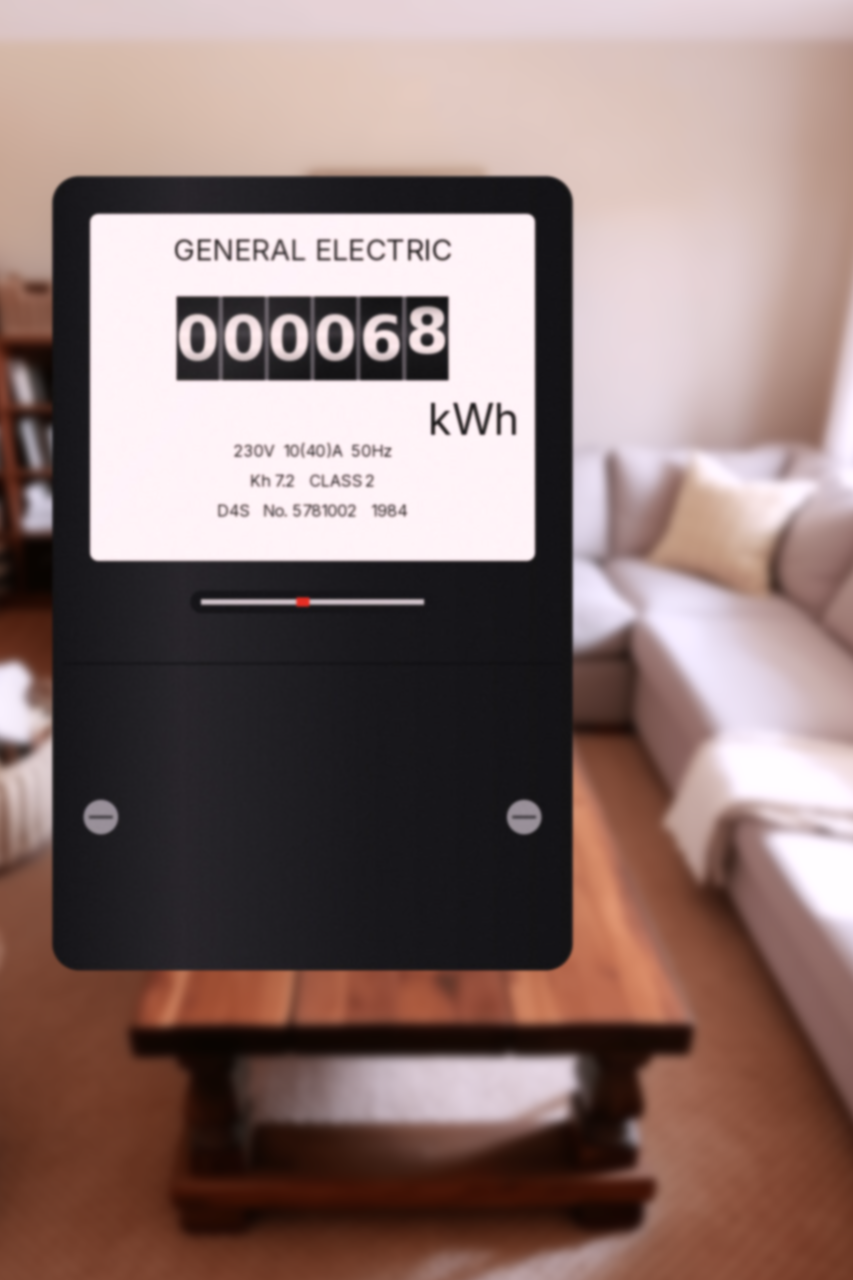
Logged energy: 68 kWh
